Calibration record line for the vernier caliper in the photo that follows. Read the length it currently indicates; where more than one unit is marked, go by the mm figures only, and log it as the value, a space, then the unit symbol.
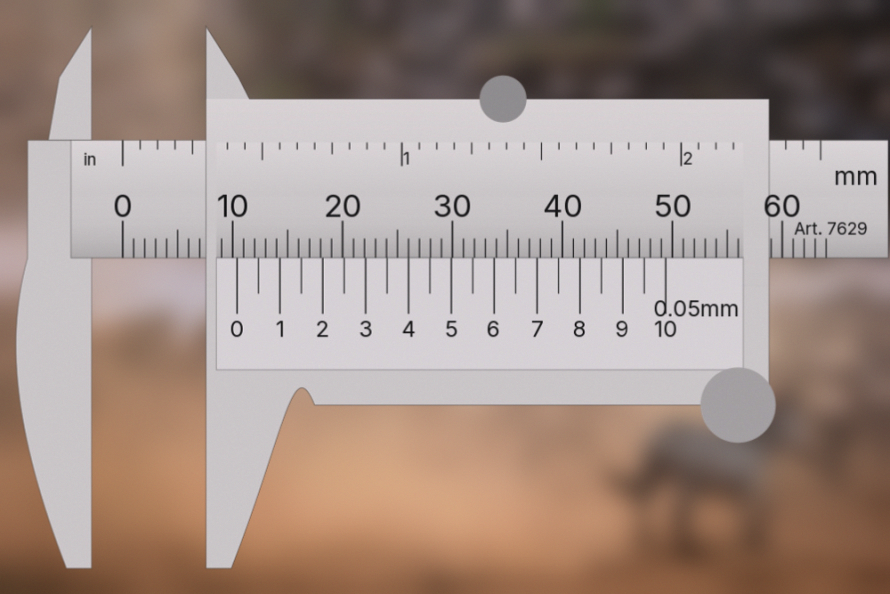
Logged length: 10.4 mm
